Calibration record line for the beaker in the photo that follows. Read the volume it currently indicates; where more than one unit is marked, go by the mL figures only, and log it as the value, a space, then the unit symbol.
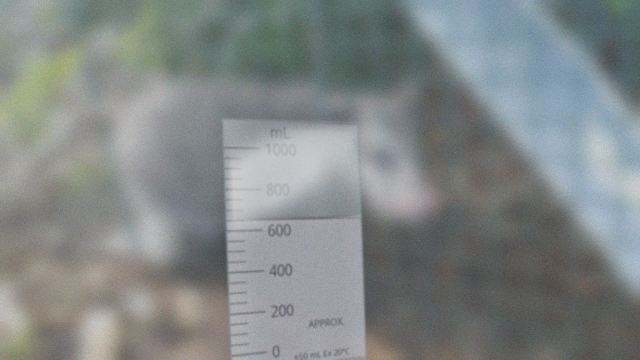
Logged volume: 650 mL
